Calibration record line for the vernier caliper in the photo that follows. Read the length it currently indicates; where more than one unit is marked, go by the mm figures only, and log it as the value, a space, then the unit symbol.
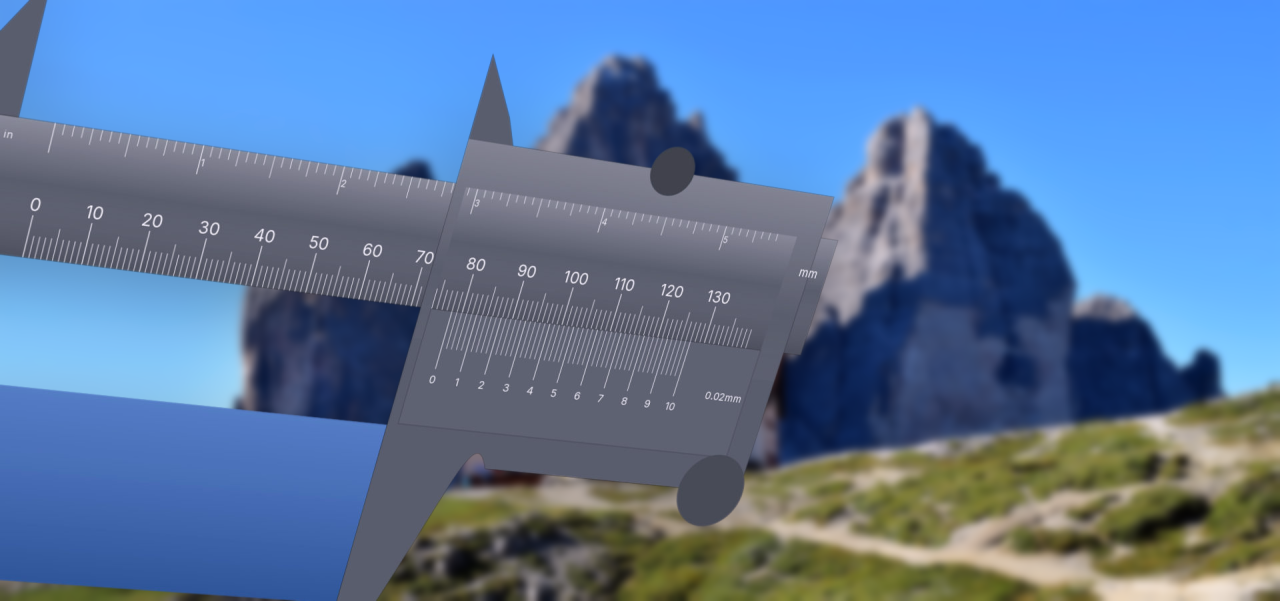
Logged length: 78.0 mm
